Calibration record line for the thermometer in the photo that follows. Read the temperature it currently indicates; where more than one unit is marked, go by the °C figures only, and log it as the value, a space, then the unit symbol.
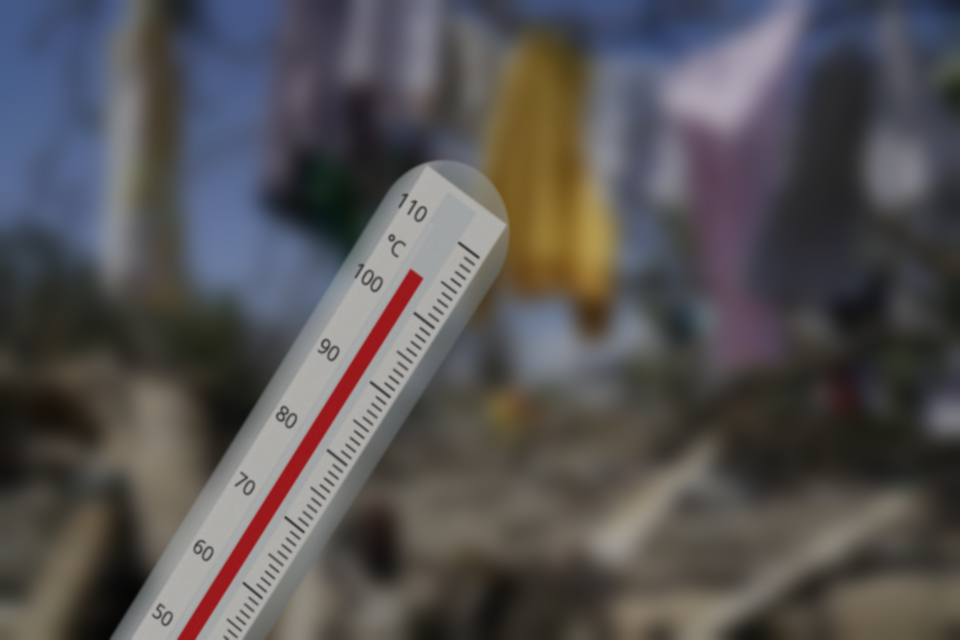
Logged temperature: 104 °C
